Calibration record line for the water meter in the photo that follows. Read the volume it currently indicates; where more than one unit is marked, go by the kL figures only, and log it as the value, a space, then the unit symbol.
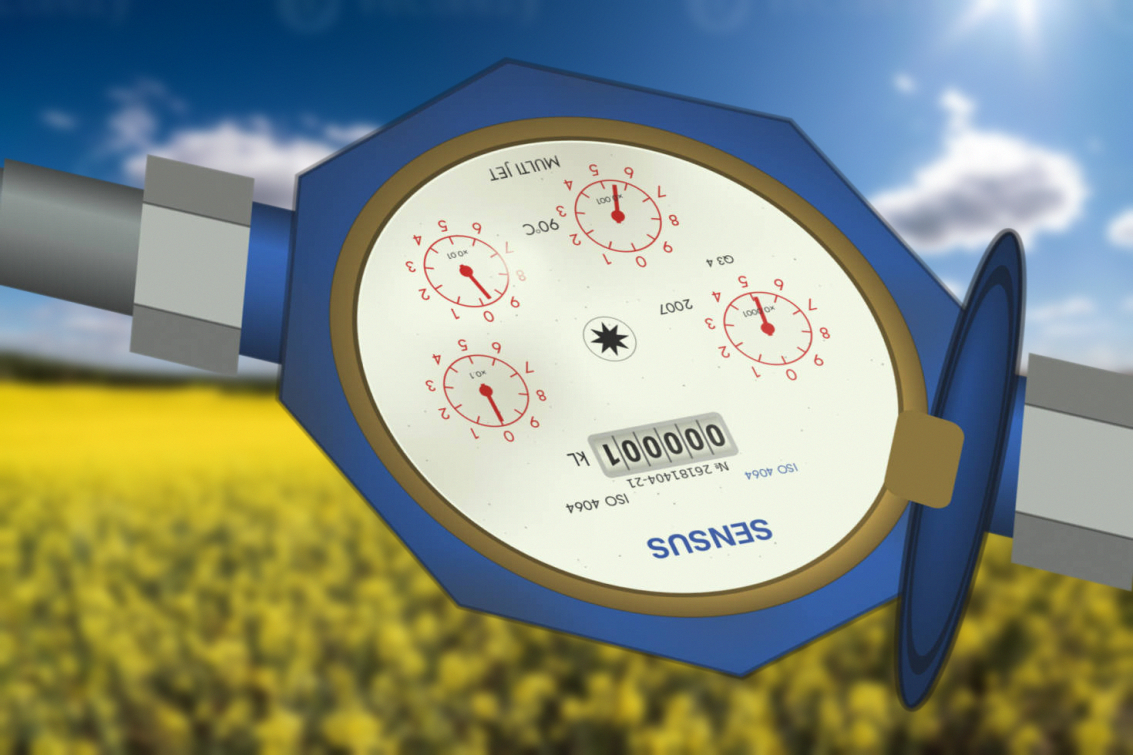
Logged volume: 0.9955 kL
